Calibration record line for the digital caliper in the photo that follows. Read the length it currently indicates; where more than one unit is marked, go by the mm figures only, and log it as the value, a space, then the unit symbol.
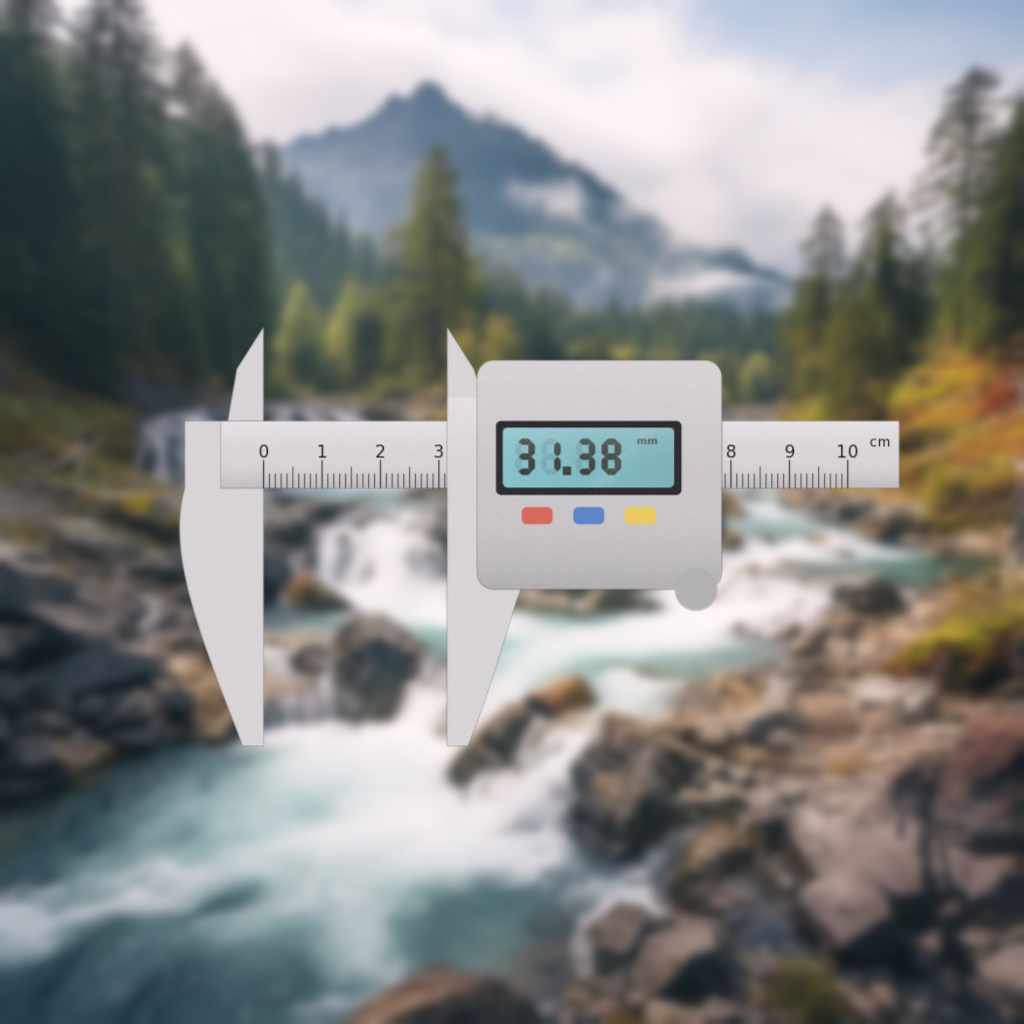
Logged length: 31.38 mm
